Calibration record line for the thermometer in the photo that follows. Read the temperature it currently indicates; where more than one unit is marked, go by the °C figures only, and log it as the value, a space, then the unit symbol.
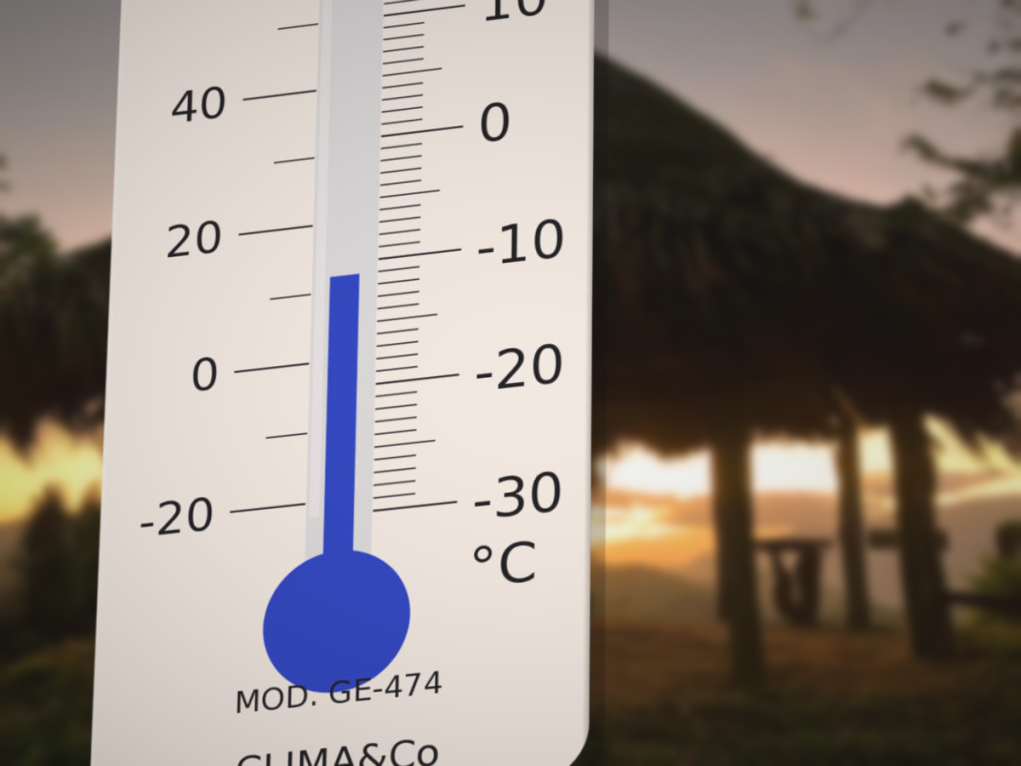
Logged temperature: -11 °C
